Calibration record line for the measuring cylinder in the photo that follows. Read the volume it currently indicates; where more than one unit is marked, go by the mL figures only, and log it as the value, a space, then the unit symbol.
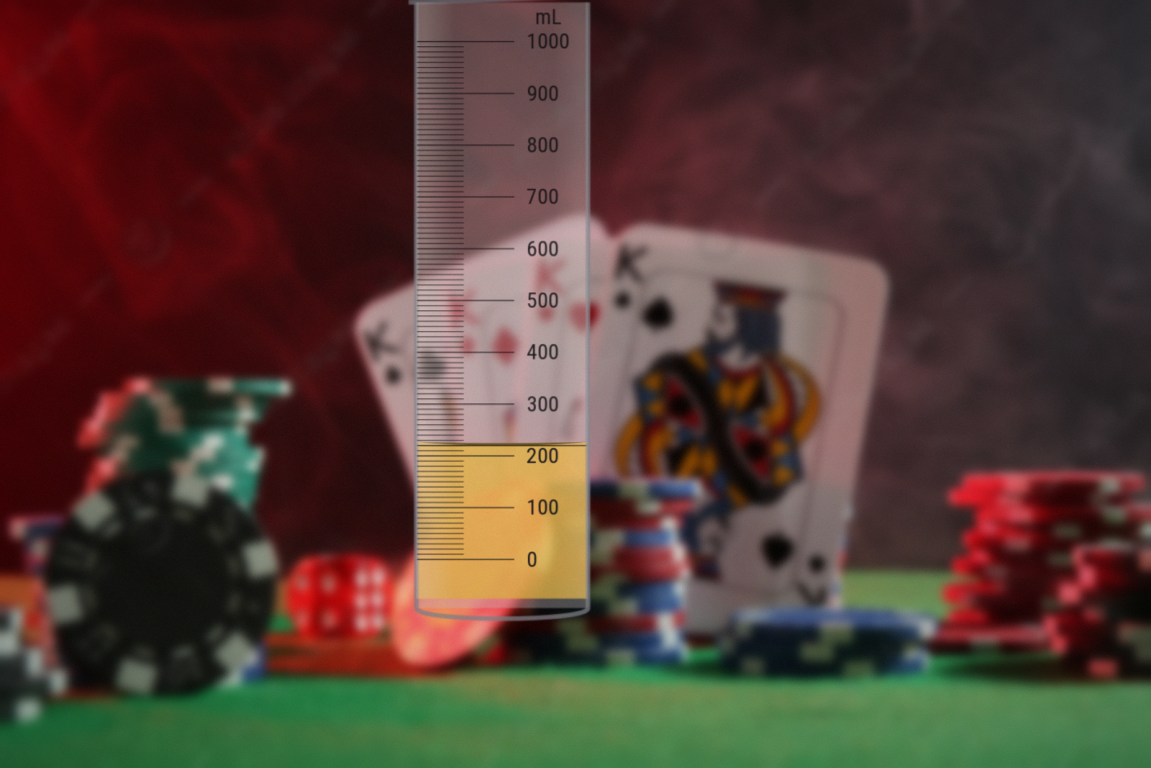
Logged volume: 220 mL
